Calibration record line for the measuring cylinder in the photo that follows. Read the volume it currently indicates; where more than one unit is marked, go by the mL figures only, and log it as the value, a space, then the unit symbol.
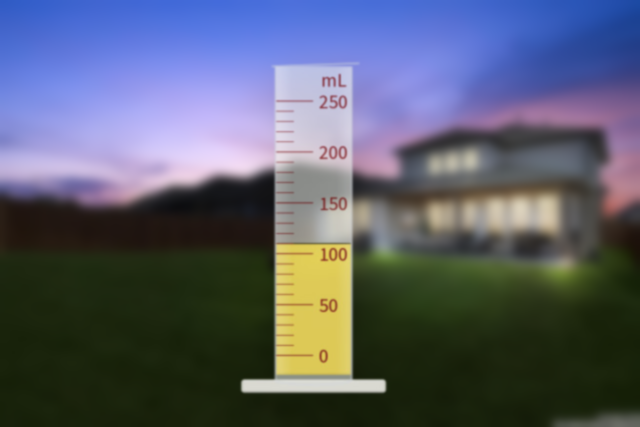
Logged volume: 110 mL
